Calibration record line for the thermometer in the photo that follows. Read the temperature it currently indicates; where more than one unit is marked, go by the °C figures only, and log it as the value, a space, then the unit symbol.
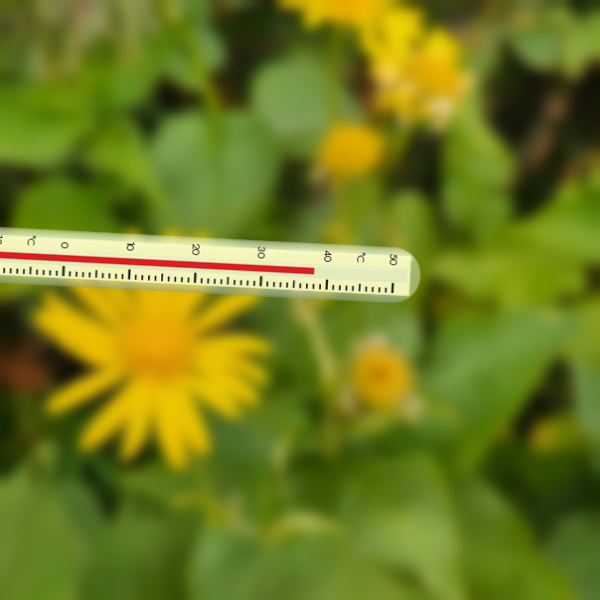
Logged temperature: 38 °C
